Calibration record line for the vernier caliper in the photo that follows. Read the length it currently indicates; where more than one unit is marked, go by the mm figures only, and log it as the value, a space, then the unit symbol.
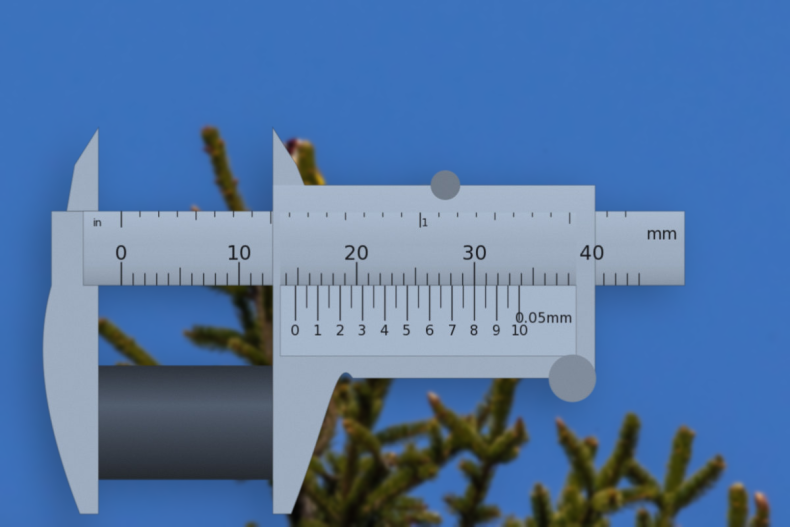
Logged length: 14.8 mm
